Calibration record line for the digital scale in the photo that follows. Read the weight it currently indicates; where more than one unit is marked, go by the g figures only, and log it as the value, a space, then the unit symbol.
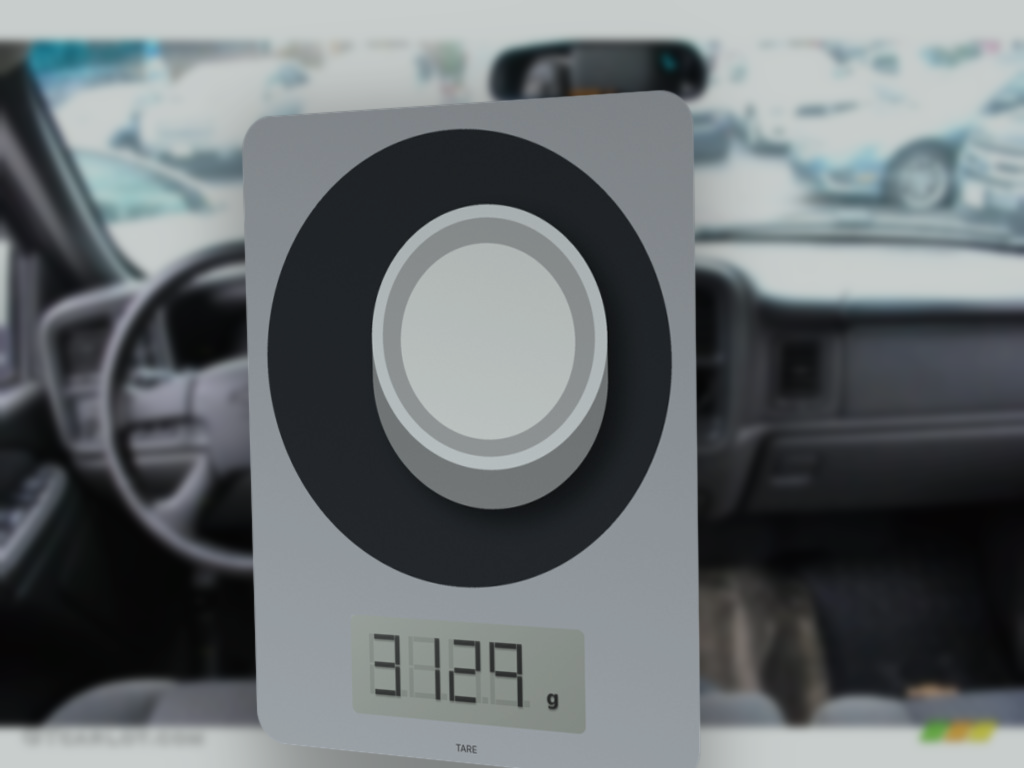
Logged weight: 3129 g
